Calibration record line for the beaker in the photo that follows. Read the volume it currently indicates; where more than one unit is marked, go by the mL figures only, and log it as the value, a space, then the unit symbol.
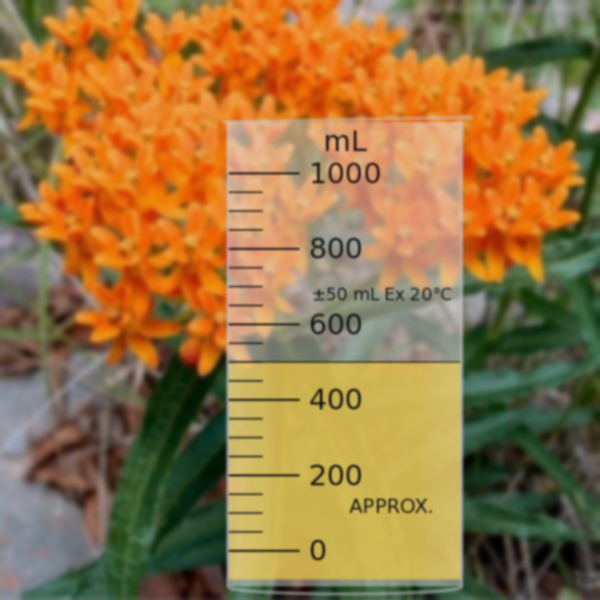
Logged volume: 500 mL
